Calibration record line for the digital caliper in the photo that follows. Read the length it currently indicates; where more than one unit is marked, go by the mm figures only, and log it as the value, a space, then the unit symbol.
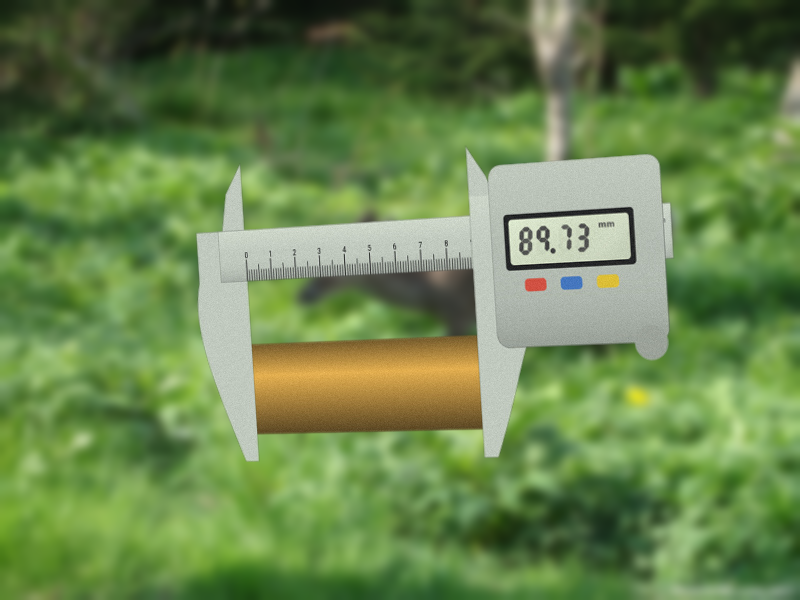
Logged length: 89.73 mm
